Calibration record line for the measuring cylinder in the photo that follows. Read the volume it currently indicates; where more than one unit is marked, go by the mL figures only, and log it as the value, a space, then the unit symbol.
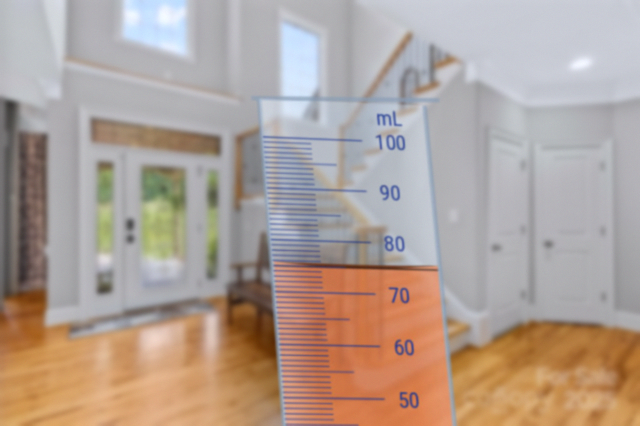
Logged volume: 75 mL
